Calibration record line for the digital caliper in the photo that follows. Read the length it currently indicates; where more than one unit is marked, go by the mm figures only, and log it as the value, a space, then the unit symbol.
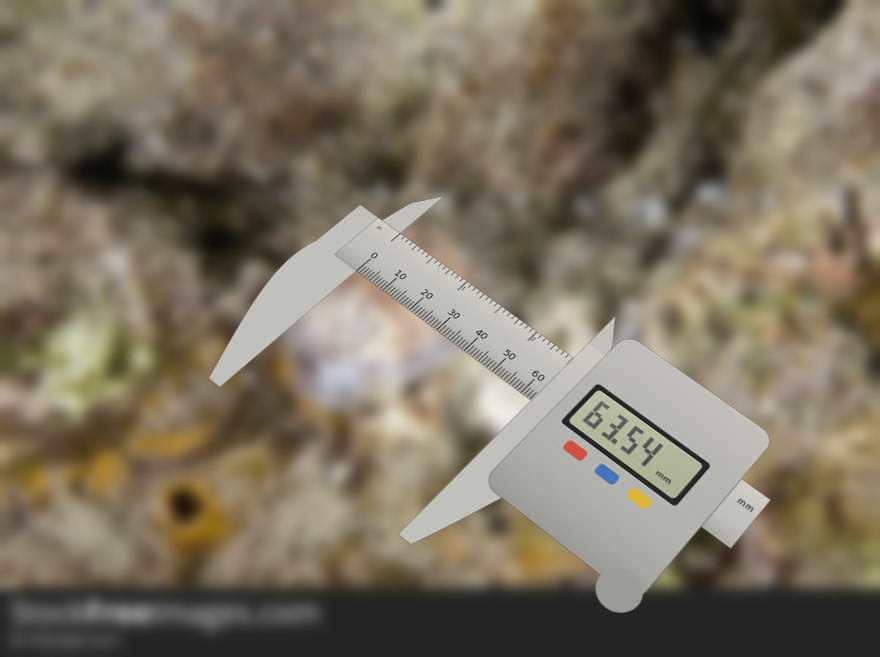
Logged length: 63.54 mm
